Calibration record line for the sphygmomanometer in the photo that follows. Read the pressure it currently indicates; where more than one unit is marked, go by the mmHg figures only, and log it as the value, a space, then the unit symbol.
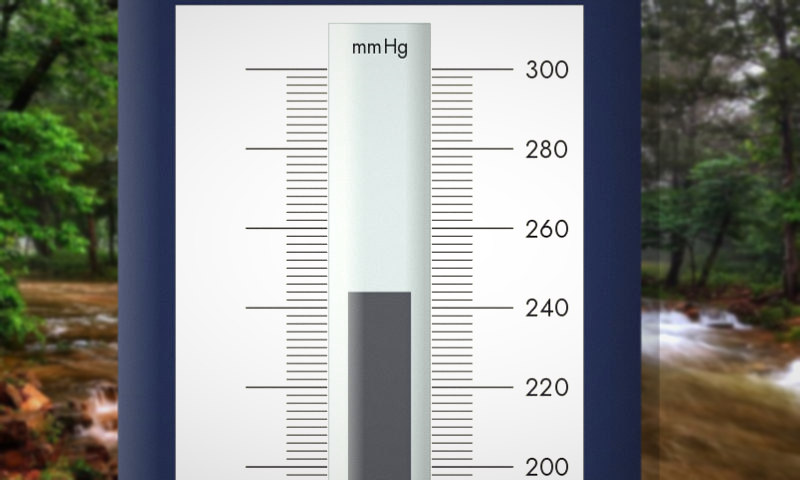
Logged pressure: 244 mmHg
